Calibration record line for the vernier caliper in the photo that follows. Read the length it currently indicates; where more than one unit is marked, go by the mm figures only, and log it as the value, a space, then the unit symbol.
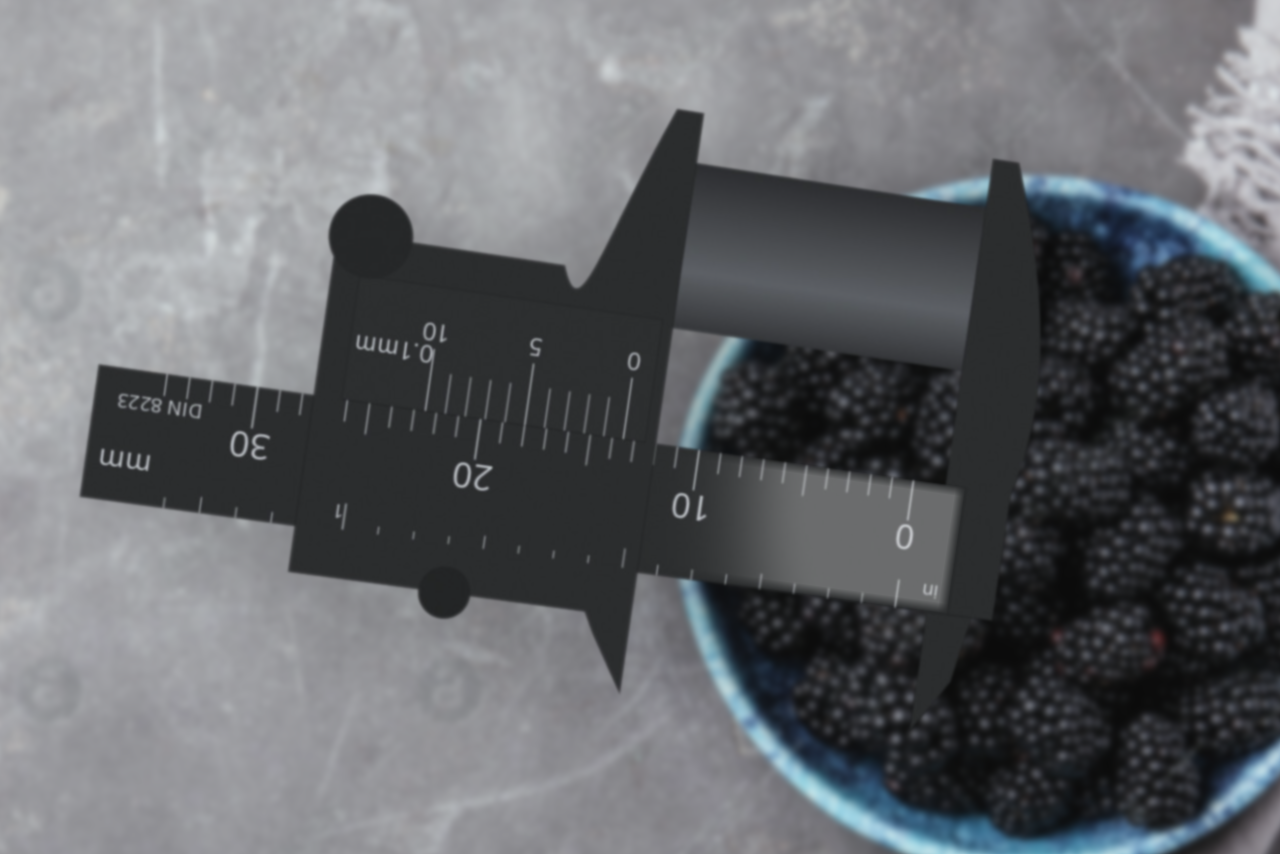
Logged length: 13.5 mm
